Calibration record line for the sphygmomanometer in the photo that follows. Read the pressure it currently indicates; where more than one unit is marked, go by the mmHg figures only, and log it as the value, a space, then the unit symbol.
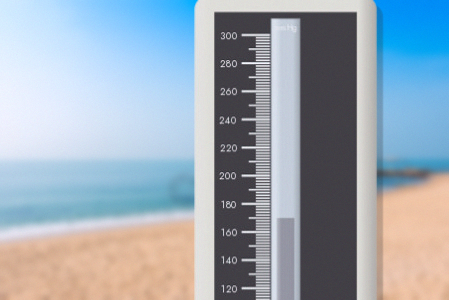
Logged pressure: 170 mmHg
